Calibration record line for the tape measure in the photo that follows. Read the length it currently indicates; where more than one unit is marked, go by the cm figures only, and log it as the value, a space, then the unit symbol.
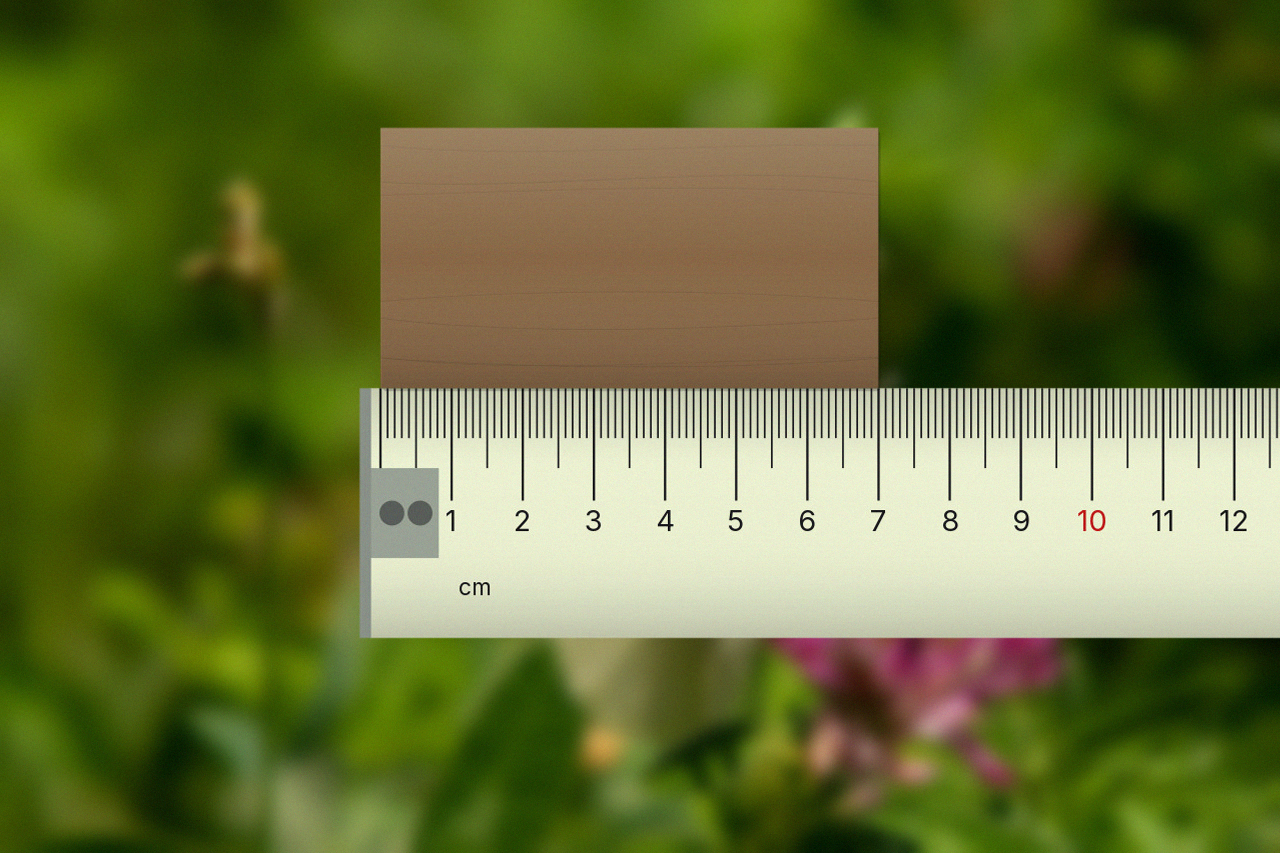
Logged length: 7 cm
